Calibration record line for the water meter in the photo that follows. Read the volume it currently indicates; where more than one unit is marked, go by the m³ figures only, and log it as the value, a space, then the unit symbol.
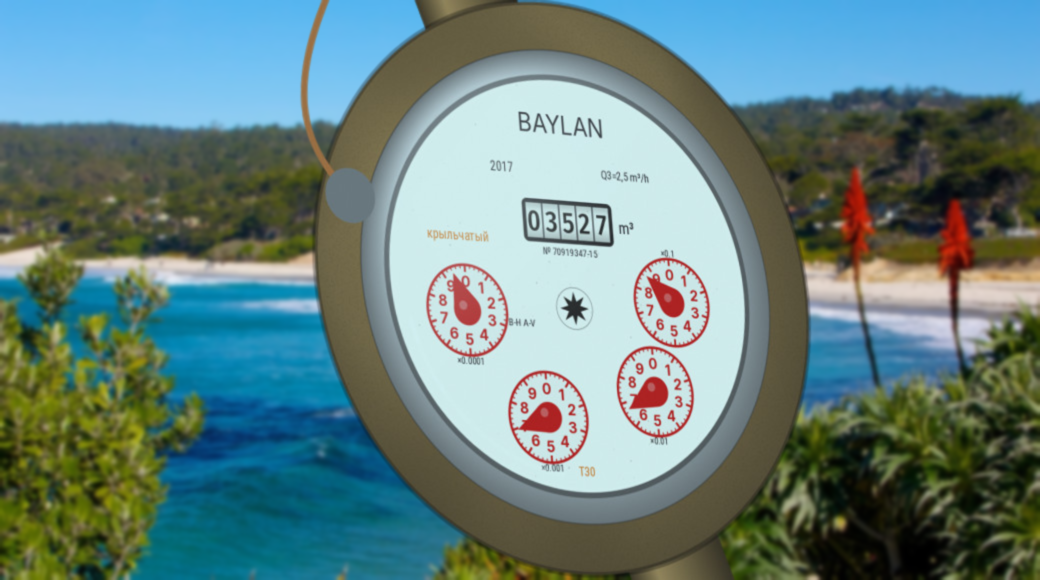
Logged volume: 3527.8669 m³
